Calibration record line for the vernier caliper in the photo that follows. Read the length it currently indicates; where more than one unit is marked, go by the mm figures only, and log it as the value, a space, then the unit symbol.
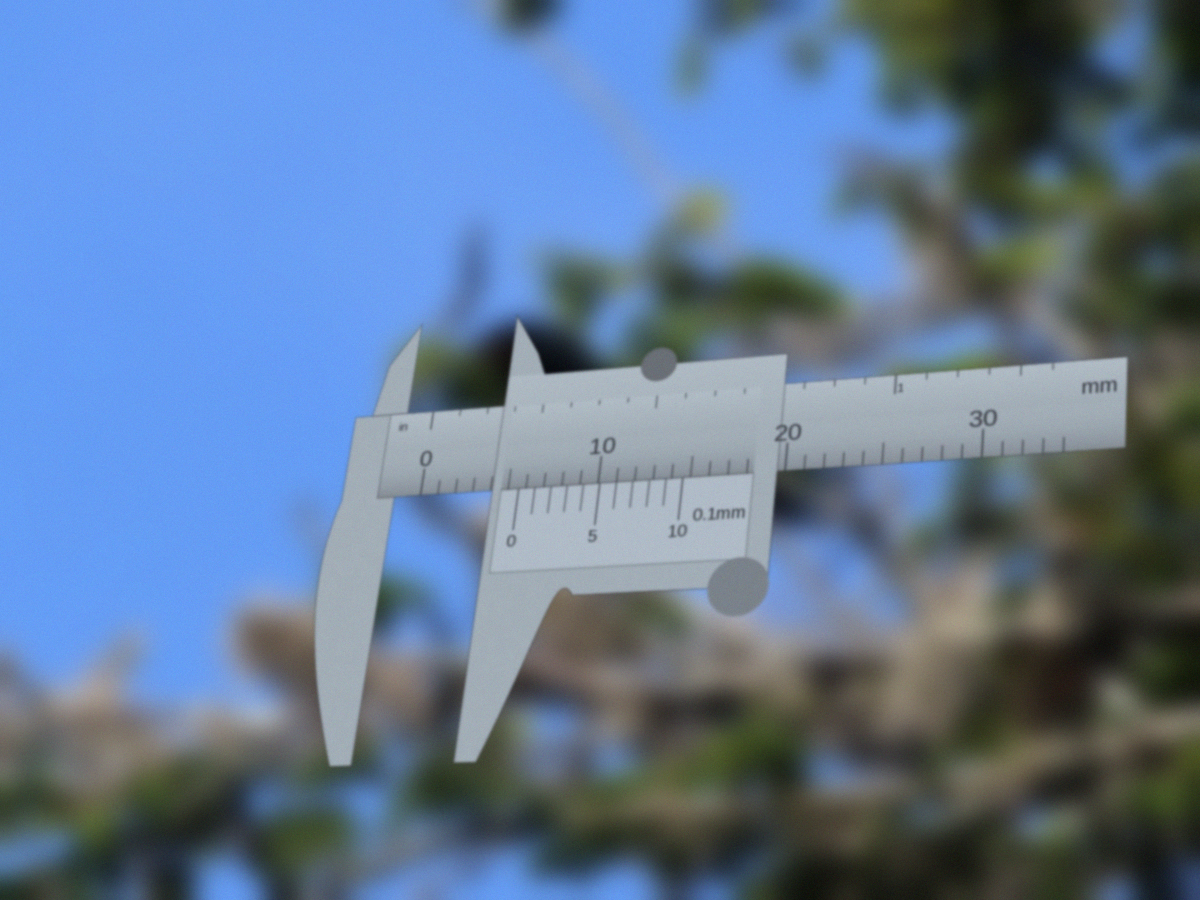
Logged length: 5.6 mm
